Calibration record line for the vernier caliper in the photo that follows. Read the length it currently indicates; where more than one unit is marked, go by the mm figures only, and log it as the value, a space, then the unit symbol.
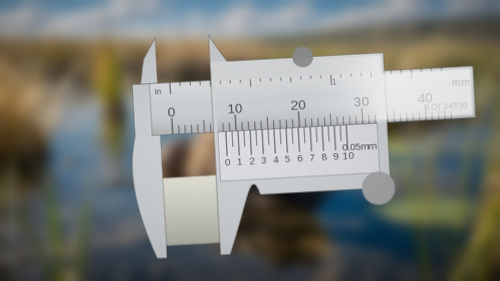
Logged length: 8.4 mm
